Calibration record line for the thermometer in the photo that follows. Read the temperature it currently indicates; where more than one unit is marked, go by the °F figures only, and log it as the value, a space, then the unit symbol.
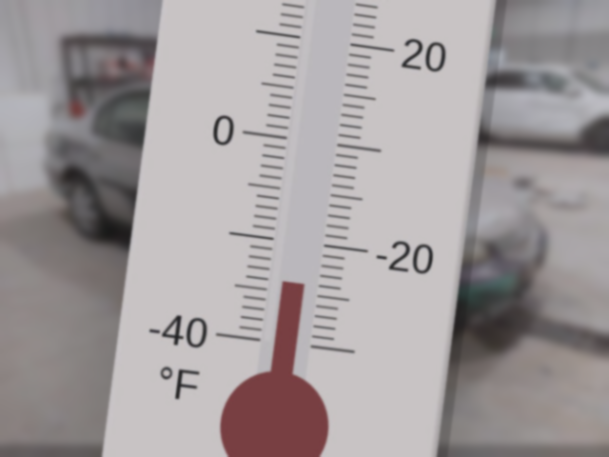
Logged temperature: -28 °F
